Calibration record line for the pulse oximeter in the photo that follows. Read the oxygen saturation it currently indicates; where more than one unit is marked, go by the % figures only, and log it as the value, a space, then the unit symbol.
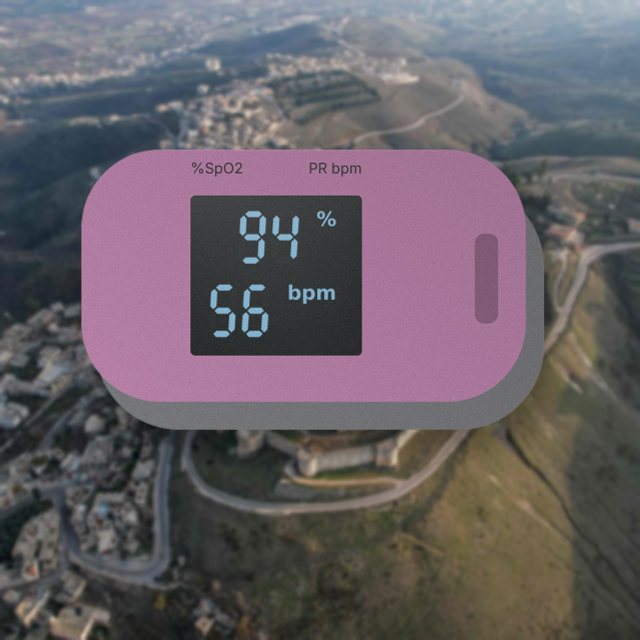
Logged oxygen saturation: 94 %
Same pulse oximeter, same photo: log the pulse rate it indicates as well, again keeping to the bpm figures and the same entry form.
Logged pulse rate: 56 bpm
